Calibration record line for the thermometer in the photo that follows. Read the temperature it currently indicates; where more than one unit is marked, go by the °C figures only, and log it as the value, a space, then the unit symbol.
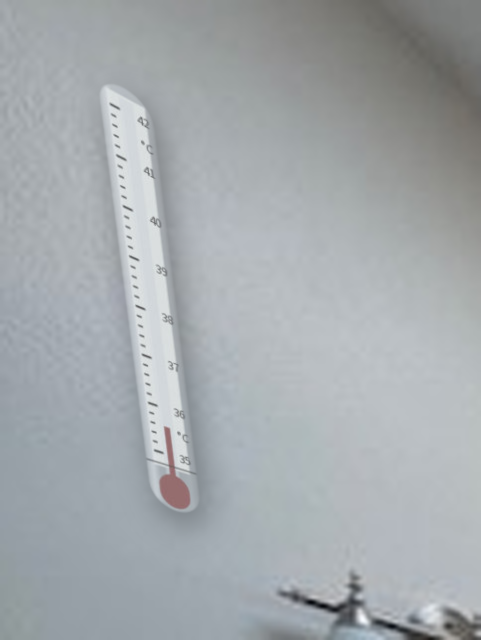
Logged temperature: 35.6 °C
